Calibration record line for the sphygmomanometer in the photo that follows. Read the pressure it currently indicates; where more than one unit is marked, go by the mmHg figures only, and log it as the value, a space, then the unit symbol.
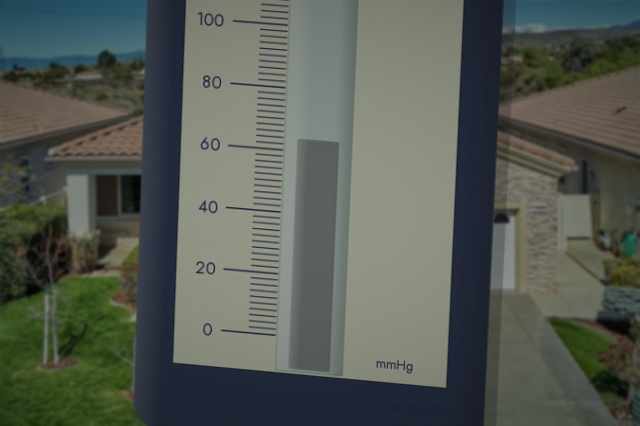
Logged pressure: 64 mmHg
